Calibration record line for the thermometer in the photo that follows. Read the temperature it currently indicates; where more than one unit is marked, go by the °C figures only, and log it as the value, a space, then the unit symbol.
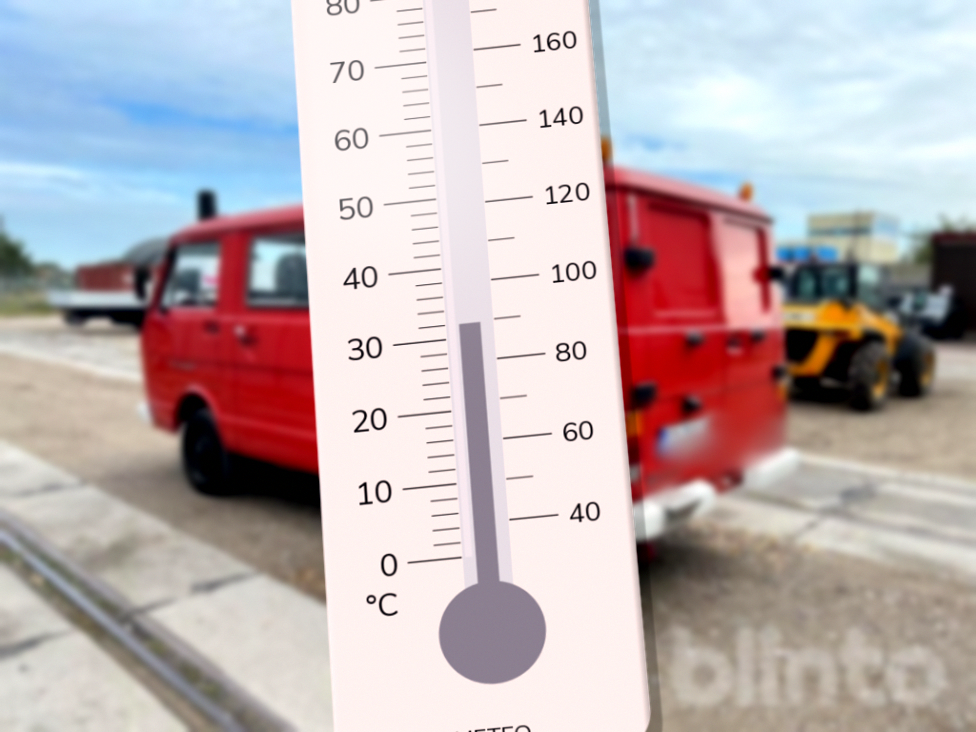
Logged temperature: 32 °C
